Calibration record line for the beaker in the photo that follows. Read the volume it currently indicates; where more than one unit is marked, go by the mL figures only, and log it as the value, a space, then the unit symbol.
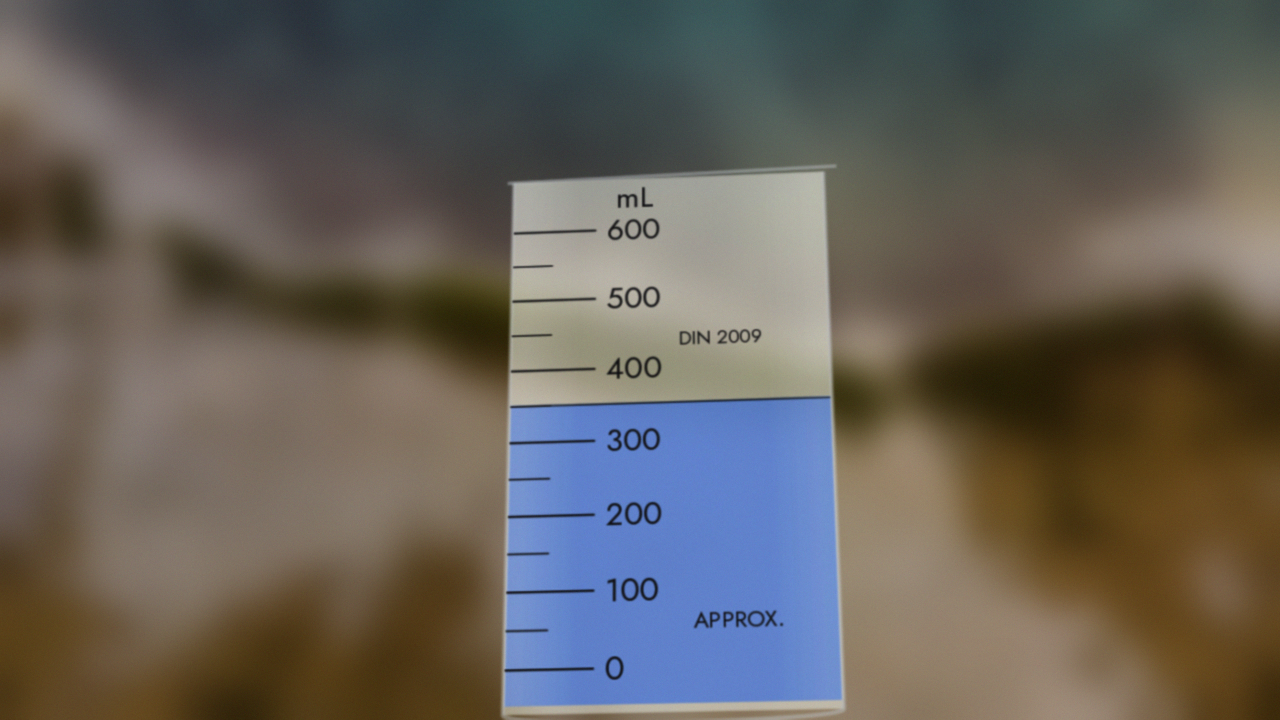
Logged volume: 350 mL
